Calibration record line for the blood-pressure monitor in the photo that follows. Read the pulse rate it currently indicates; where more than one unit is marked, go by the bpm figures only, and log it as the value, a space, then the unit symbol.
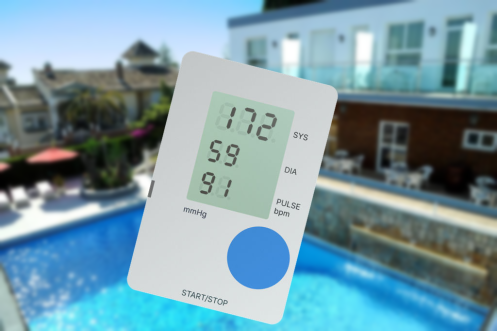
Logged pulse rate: 91 bpm
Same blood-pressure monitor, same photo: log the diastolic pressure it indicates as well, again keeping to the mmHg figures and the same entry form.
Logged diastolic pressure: 59 mmHg
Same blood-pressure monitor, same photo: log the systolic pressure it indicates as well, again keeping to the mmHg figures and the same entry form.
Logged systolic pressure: 172 mmHg
